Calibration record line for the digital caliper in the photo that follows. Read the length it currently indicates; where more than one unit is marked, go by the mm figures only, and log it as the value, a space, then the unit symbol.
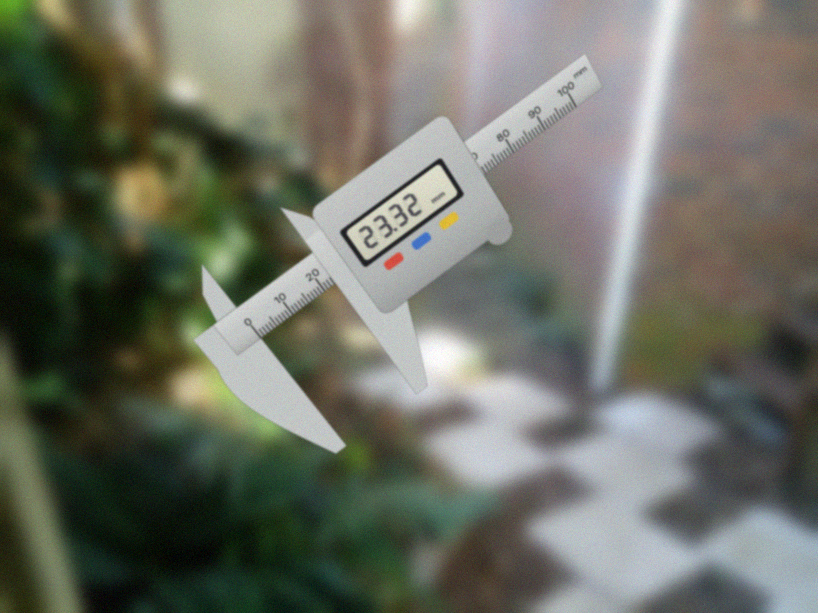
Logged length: 23.32 mm
